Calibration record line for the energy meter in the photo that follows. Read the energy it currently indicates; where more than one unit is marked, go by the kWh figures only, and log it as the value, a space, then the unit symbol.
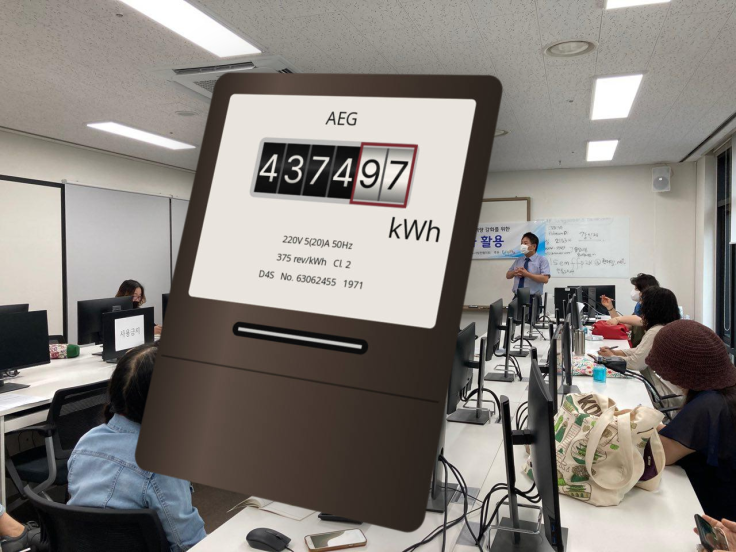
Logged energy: 4374.97 kWh
